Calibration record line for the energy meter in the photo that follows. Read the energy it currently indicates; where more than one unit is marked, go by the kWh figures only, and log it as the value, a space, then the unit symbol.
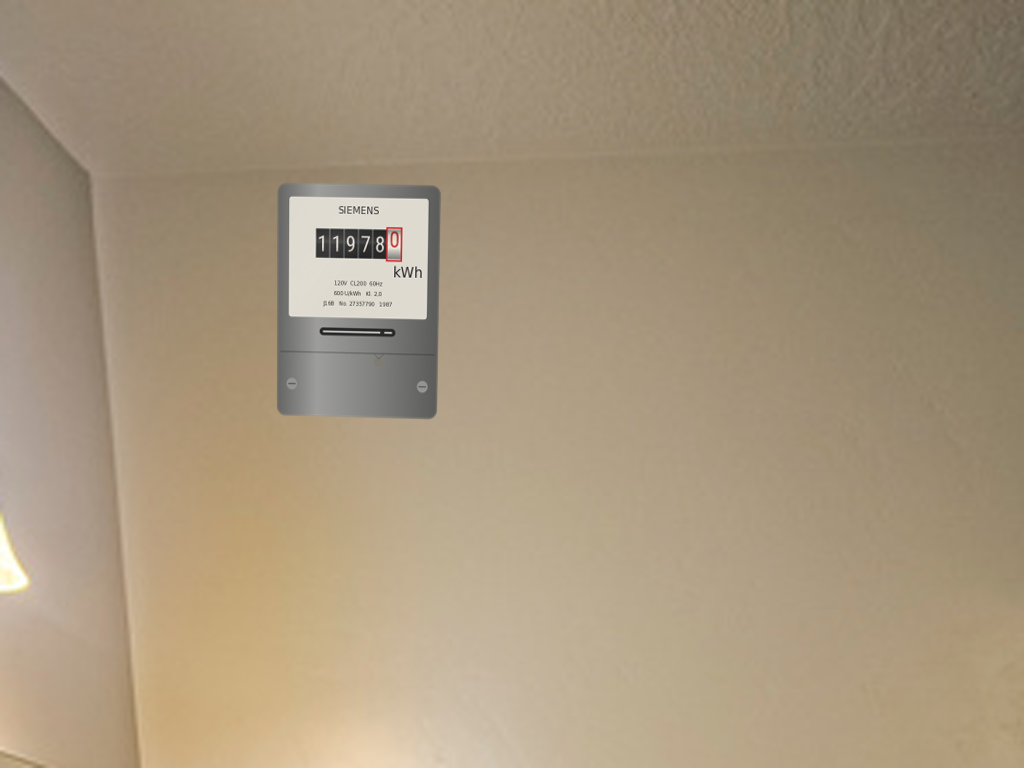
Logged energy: 11978.0 kWh
